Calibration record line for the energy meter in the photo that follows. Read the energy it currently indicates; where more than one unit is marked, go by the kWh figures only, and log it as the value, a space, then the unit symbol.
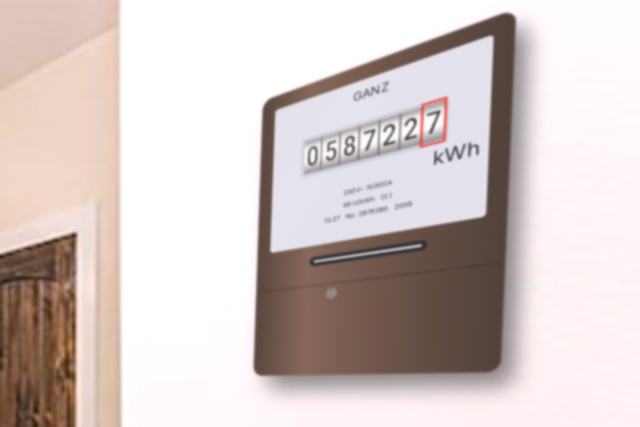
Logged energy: 58722.7 kWh
